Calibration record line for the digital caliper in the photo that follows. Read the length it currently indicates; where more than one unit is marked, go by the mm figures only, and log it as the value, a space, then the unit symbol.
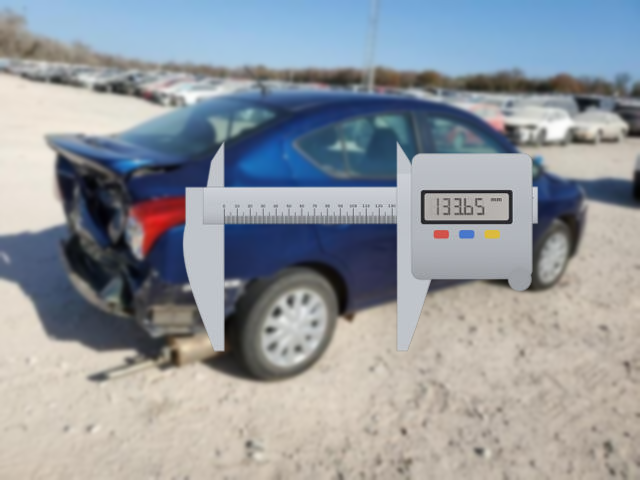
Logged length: 133.65 mm
